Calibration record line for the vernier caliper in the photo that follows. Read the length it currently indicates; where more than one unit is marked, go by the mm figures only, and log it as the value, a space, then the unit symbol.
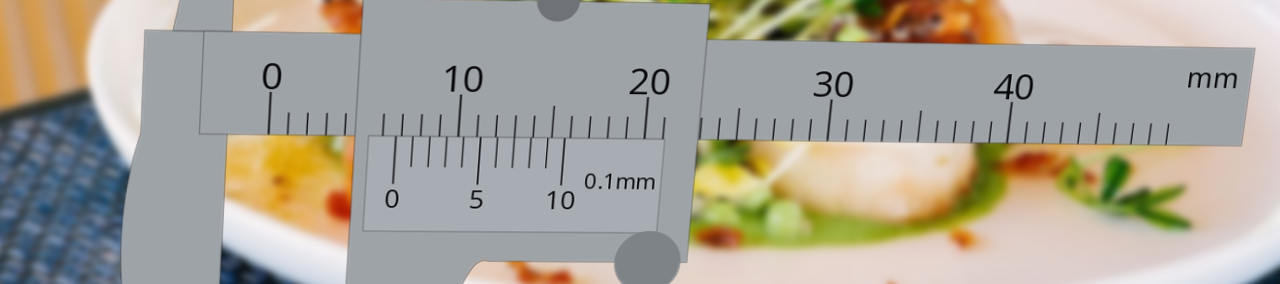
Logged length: 6.7 mm
